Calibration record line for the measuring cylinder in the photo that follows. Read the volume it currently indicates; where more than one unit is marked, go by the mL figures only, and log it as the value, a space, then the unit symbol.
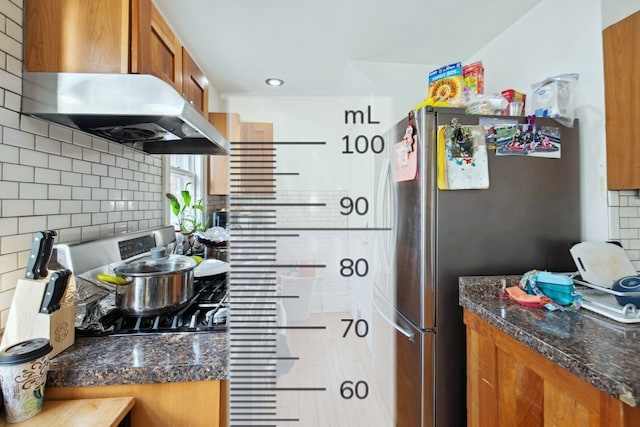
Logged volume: 86 mL
